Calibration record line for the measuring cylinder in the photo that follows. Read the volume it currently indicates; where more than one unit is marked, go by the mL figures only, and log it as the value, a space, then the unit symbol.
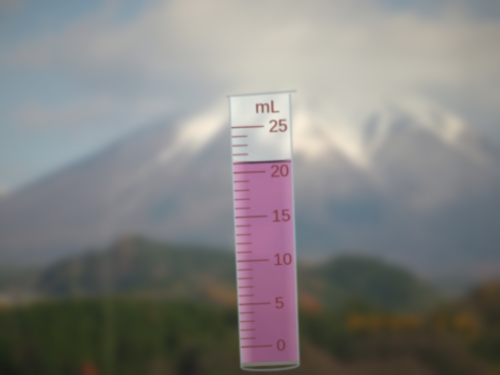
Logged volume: 21 mL
